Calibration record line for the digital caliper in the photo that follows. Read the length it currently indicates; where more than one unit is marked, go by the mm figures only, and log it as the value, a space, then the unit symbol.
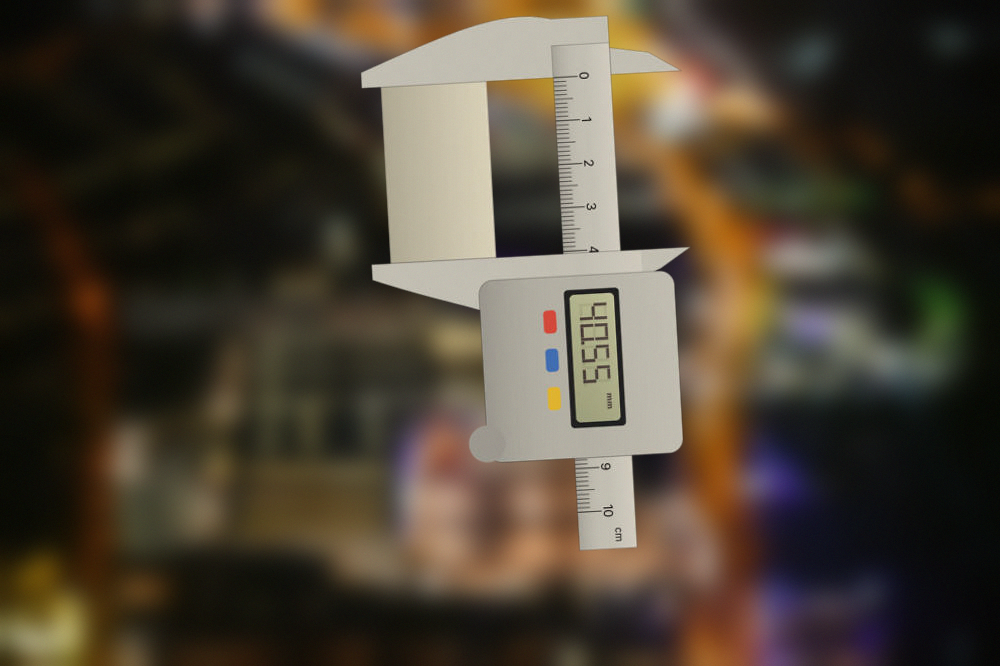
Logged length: 40.55 mm
